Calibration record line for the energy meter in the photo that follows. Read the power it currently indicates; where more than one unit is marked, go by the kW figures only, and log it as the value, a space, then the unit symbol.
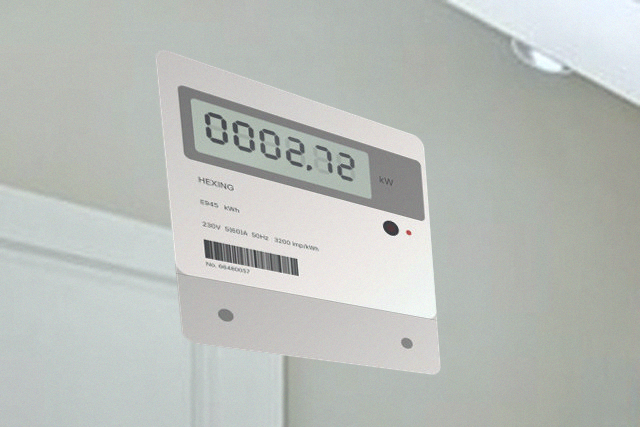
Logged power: 2.72 kW
